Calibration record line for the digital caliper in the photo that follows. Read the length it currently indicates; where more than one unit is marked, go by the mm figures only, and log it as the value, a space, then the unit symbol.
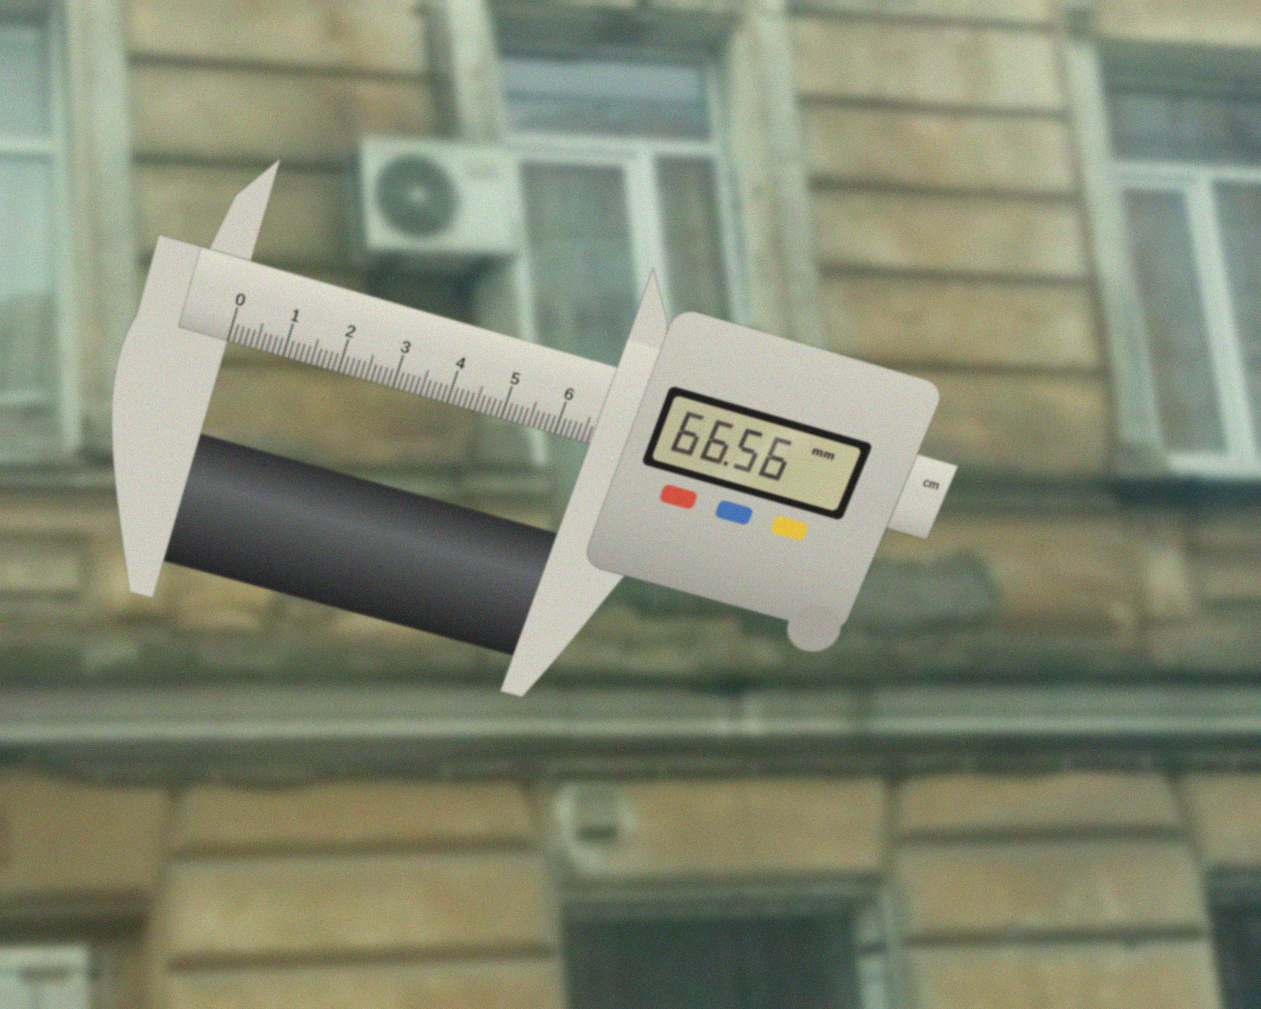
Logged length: 66.56 mm
